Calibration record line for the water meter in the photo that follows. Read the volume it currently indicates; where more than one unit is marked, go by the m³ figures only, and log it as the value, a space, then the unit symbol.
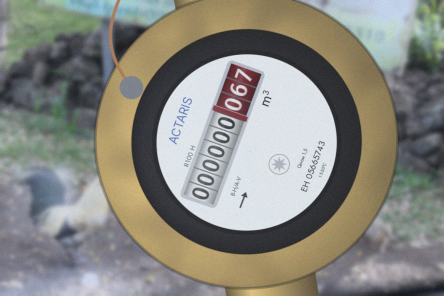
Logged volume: 0.067 m³
